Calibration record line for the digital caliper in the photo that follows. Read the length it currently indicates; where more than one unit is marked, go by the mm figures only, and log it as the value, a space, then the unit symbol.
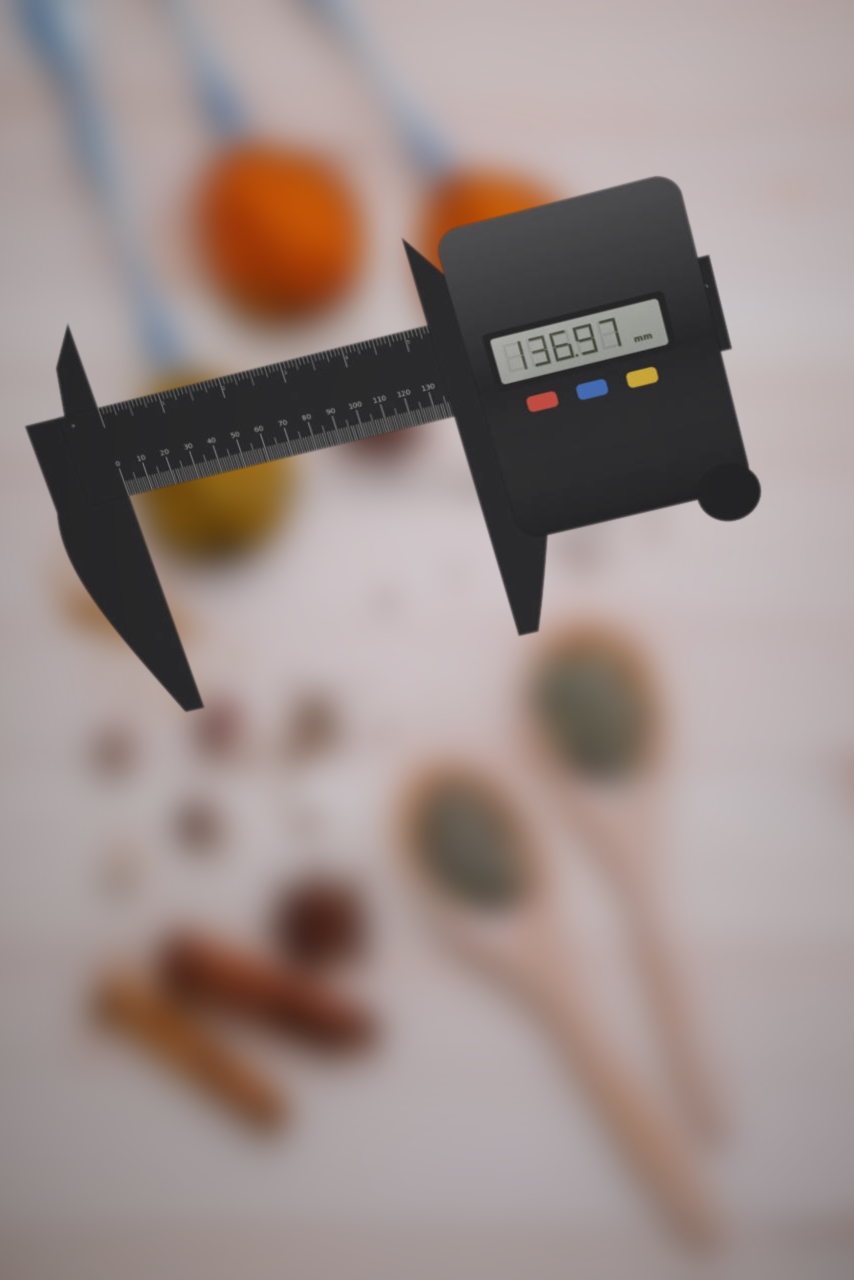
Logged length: 136.97 mm
